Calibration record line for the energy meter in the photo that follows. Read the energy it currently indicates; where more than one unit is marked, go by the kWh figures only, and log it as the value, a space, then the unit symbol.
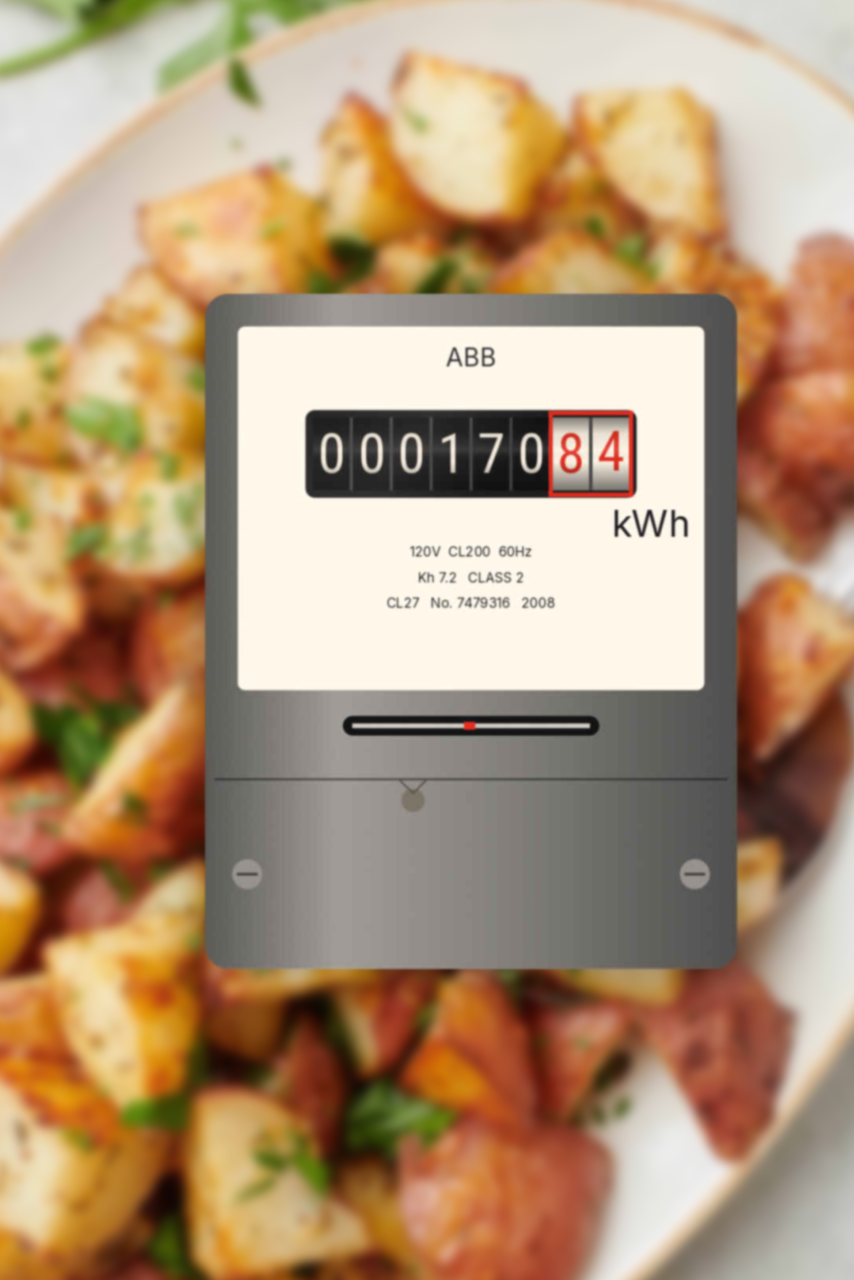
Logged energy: 170.84 kWh
